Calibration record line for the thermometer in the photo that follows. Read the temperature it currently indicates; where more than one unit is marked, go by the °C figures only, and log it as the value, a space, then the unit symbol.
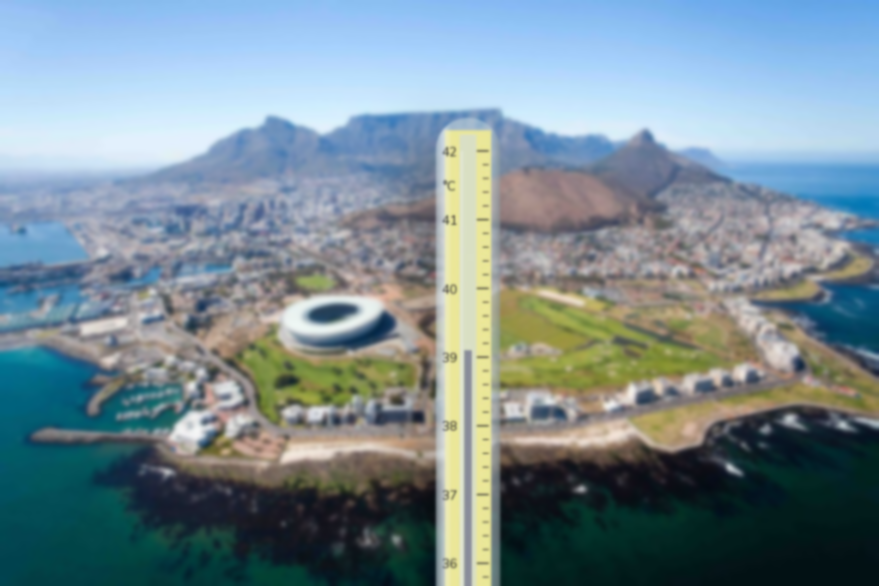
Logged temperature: 39.1 °C
